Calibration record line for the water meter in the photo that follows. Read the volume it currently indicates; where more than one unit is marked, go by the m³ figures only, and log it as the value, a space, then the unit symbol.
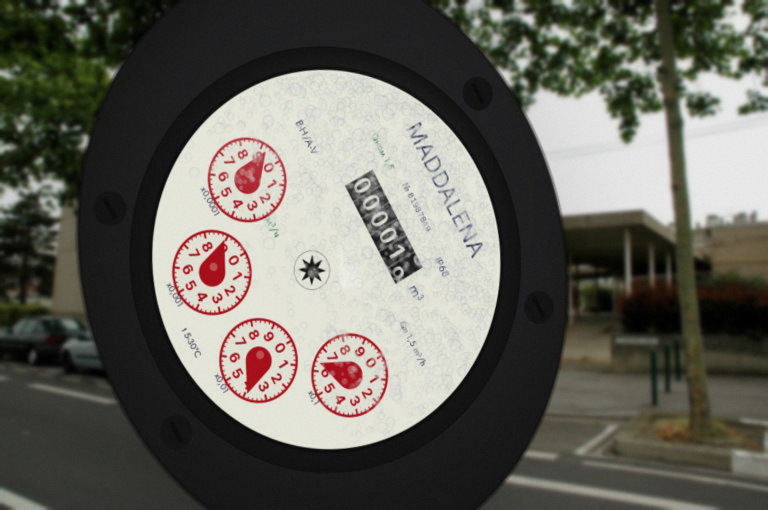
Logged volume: 18.6389 m³
